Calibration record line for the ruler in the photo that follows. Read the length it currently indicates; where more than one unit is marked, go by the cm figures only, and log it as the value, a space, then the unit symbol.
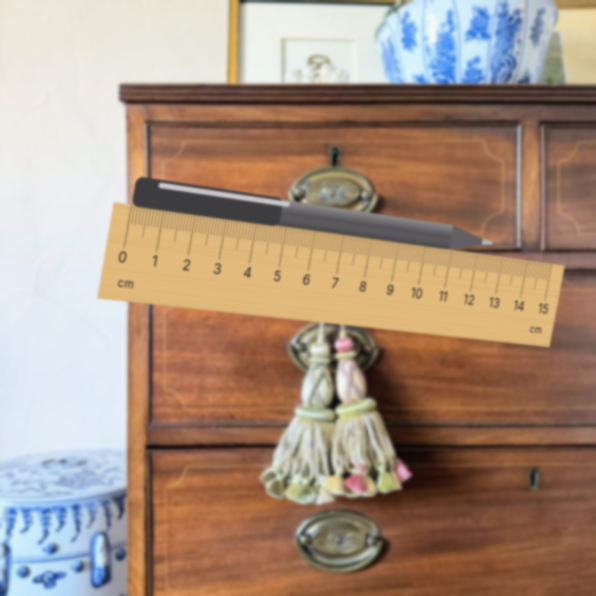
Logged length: 12.5 cm
